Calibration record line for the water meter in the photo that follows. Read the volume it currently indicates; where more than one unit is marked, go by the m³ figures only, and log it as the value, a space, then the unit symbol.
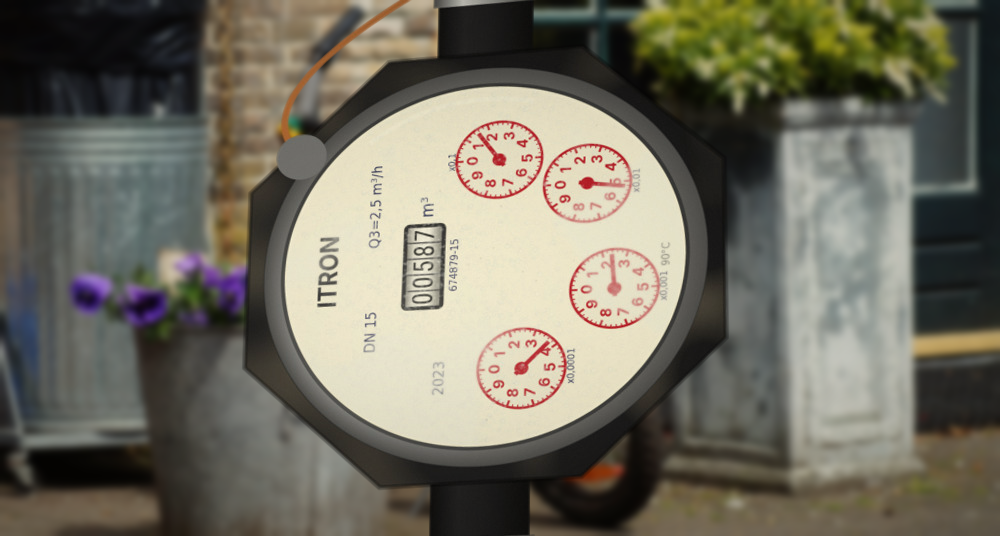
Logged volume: 587.1523 m³
